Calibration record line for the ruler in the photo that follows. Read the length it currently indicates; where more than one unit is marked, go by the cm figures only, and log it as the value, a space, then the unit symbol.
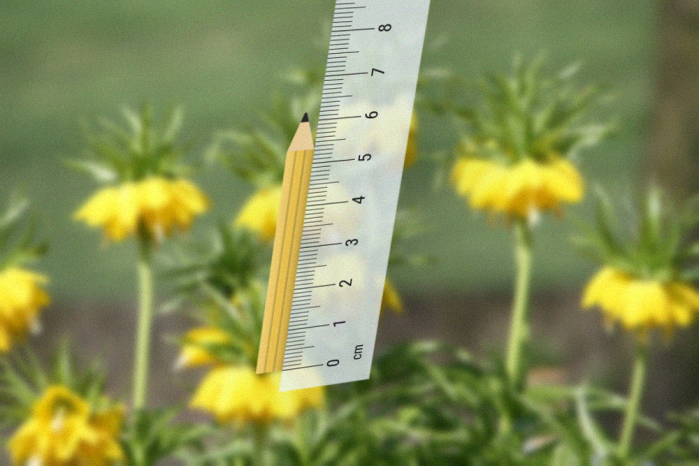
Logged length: 6.2 cm
